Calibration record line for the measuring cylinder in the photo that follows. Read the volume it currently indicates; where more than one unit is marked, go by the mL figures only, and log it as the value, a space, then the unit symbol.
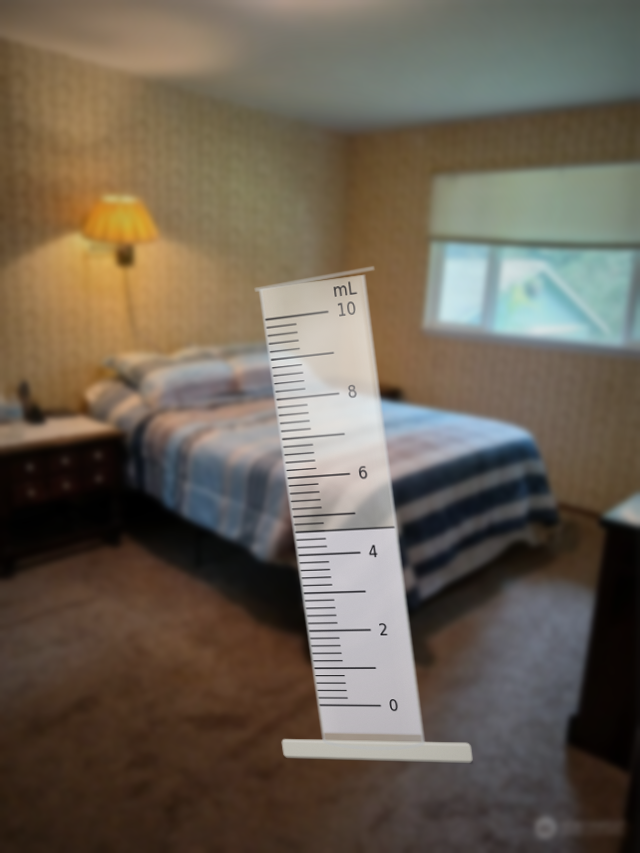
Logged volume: 4.6 mL
